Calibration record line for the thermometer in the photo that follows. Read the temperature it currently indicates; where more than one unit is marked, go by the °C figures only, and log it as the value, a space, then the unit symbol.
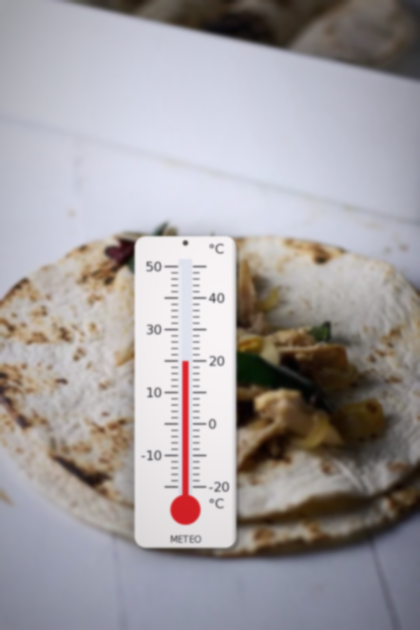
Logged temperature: 20 °C
